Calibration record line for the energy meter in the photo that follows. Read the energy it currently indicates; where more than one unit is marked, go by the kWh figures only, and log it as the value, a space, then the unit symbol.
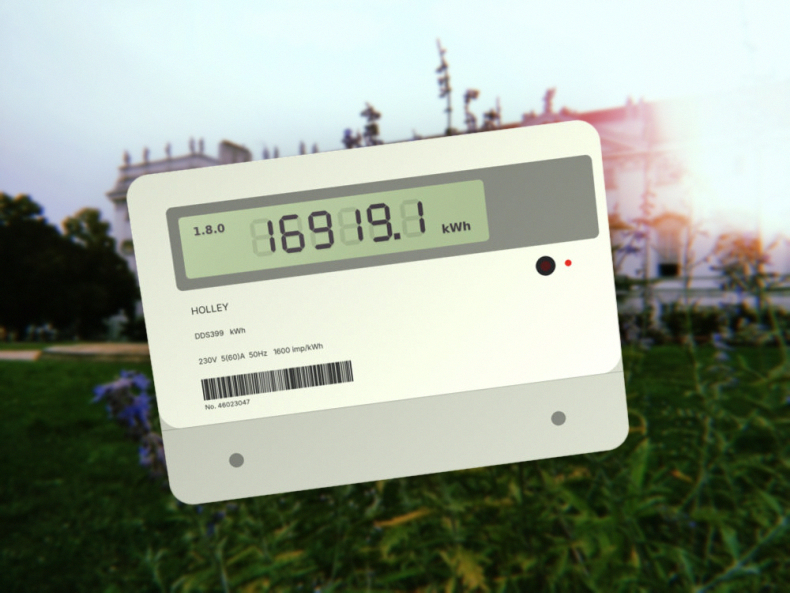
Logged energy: 16919.1 kWh
